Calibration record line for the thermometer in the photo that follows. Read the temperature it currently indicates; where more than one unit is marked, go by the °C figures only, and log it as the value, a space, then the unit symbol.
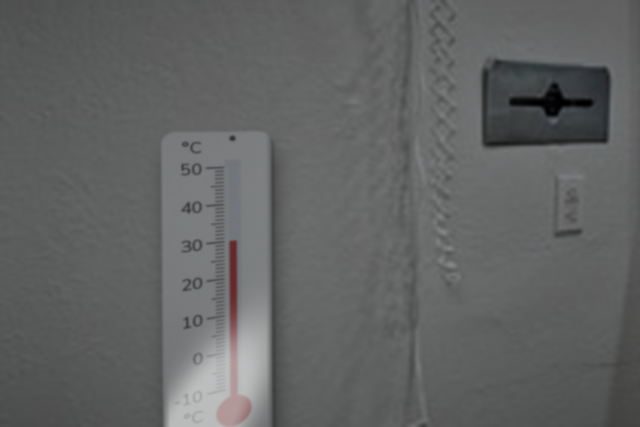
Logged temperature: 30 °C
